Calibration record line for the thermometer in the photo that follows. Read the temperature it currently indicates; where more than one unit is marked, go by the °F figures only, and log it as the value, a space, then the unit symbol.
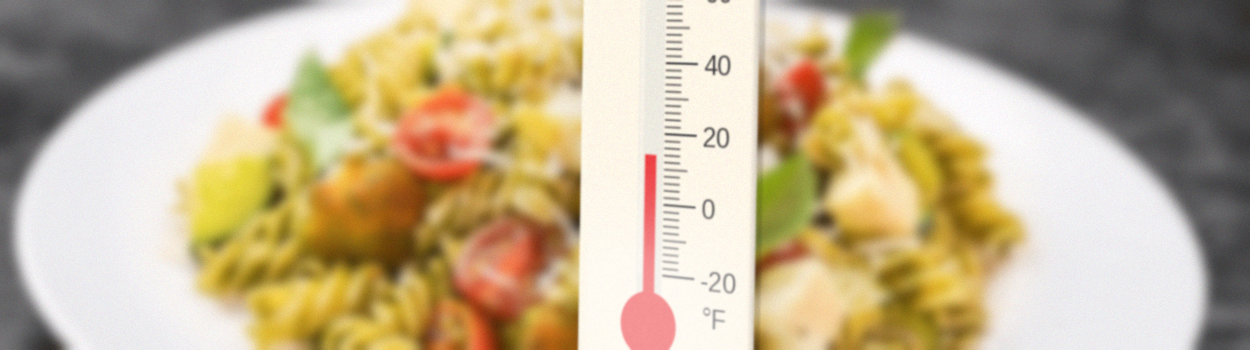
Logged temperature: 14 °F
